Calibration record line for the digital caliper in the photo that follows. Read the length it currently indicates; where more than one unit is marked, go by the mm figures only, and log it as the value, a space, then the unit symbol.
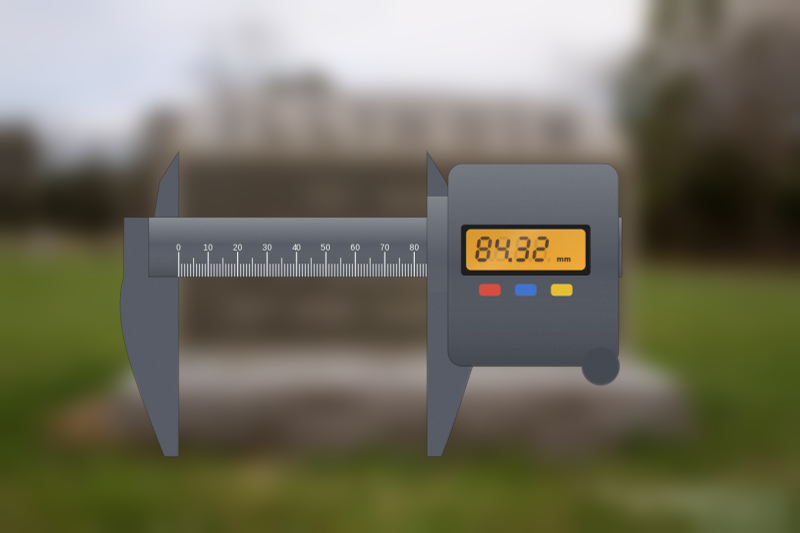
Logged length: 84.32 mm
